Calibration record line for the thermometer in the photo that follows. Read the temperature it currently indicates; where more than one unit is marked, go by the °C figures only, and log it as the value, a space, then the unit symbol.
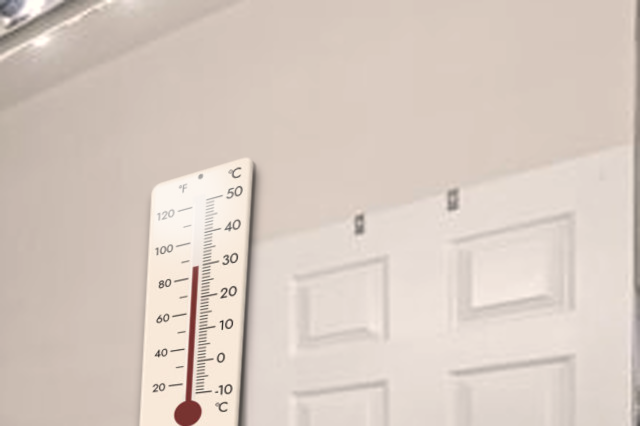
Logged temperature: 30 °C
